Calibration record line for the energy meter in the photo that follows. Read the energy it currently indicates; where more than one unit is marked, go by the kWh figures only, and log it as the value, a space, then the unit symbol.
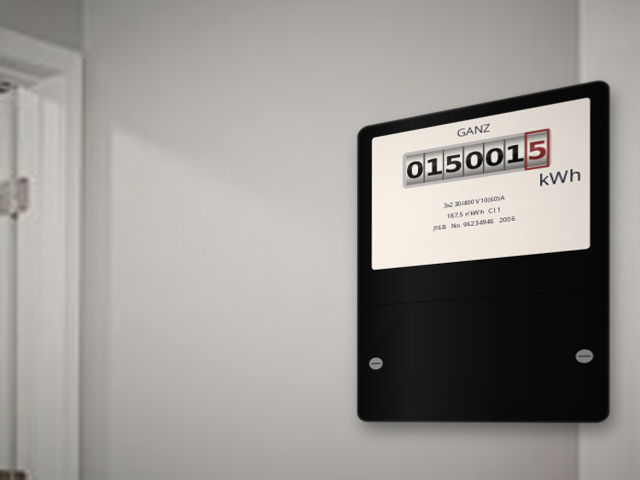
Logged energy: 15001.5 kWh
